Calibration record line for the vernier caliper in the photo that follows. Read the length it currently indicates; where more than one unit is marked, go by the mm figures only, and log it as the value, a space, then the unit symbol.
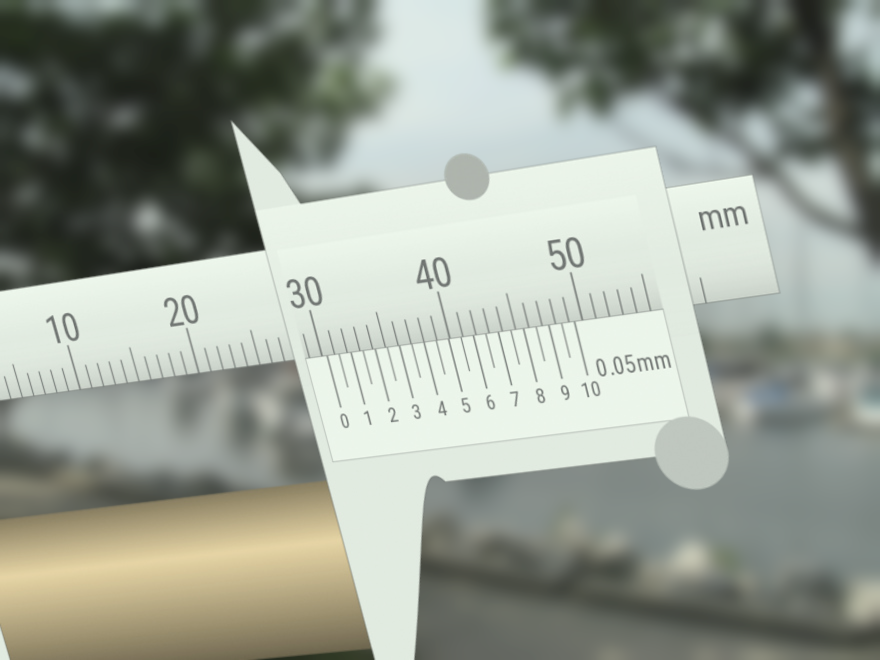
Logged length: 30.4 mm
